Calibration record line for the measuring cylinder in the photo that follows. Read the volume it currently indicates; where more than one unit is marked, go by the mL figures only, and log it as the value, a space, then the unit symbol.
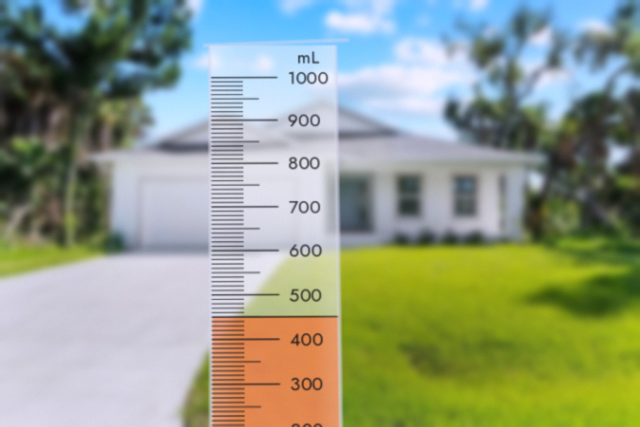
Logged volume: 450 mL
